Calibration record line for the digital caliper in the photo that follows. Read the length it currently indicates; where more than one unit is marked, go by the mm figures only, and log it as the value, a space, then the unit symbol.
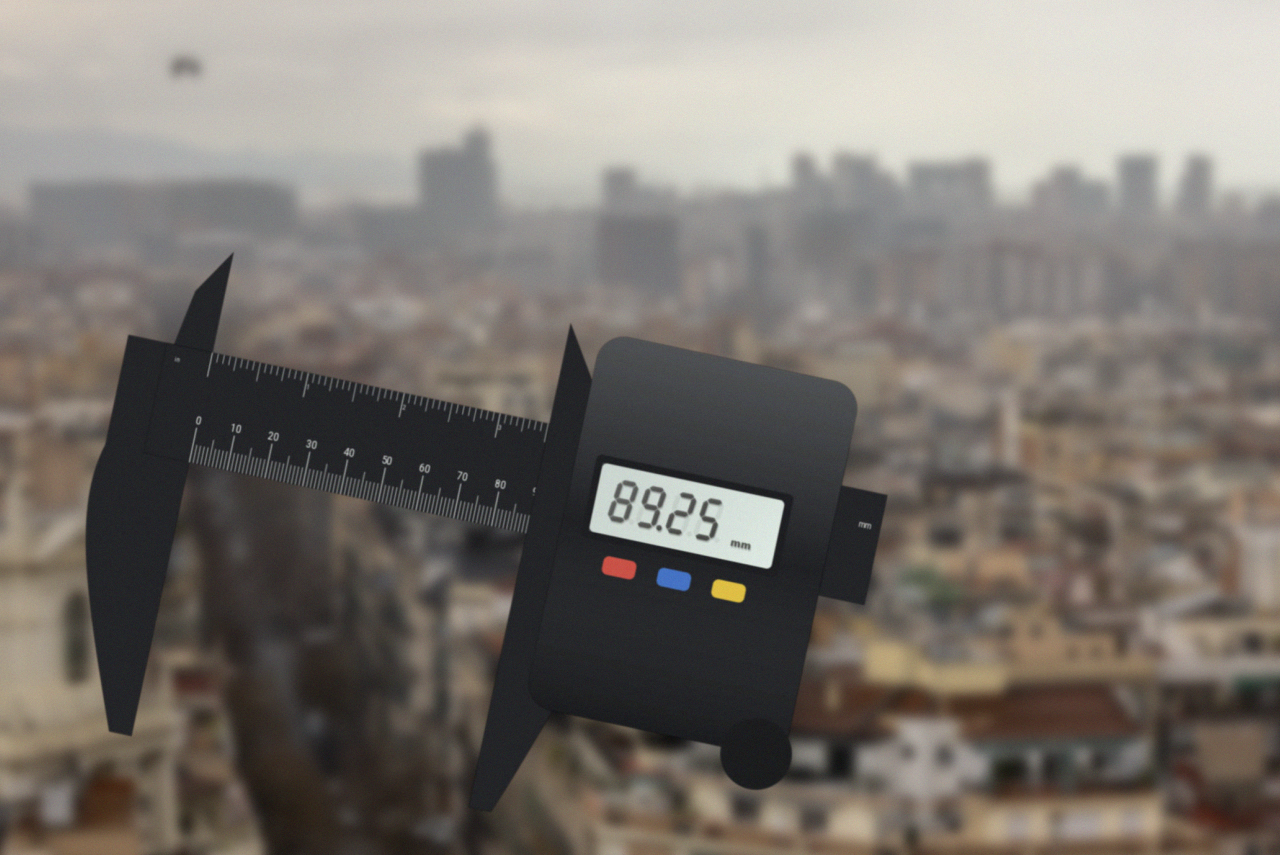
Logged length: 89.25 mm
